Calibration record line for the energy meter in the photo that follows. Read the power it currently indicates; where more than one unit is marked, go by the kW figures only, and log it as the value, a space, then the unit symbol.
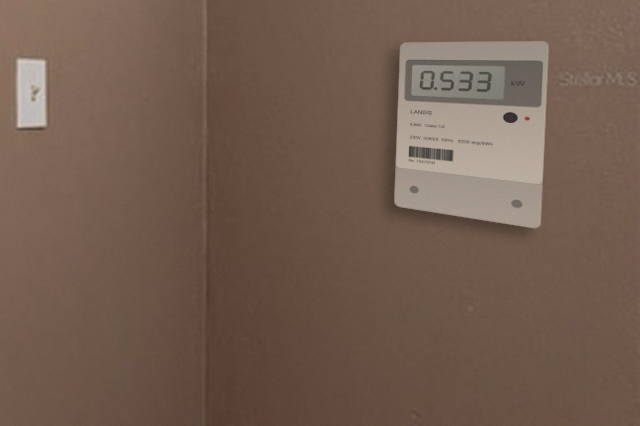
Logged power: 0.533 kW
